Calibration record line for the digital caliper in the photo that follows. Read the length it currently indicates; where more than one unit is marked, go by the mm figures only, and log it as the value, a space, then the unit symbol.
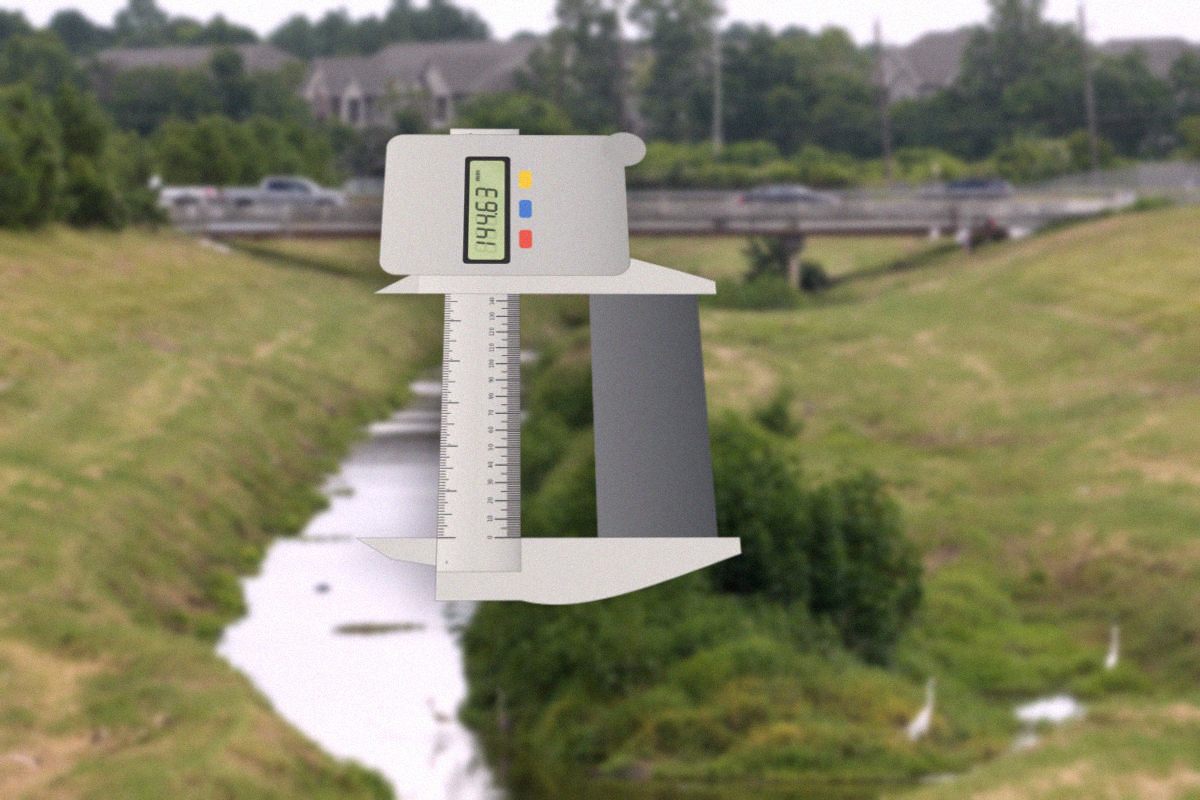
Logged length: 144.63 mm
